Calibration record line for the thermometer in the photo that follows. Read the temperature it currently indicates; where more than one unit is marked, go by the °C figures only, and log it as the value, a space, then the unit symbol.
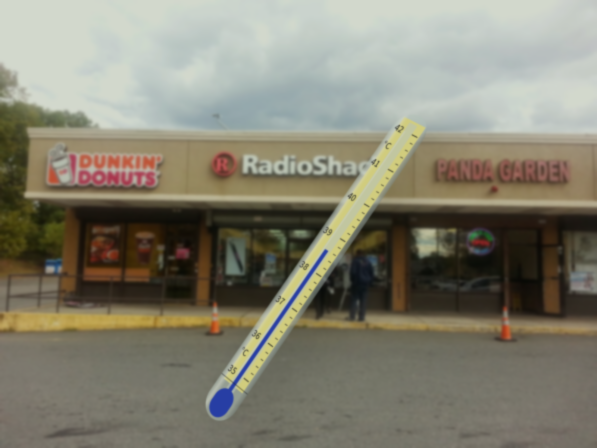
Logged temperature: 38.6 °C
